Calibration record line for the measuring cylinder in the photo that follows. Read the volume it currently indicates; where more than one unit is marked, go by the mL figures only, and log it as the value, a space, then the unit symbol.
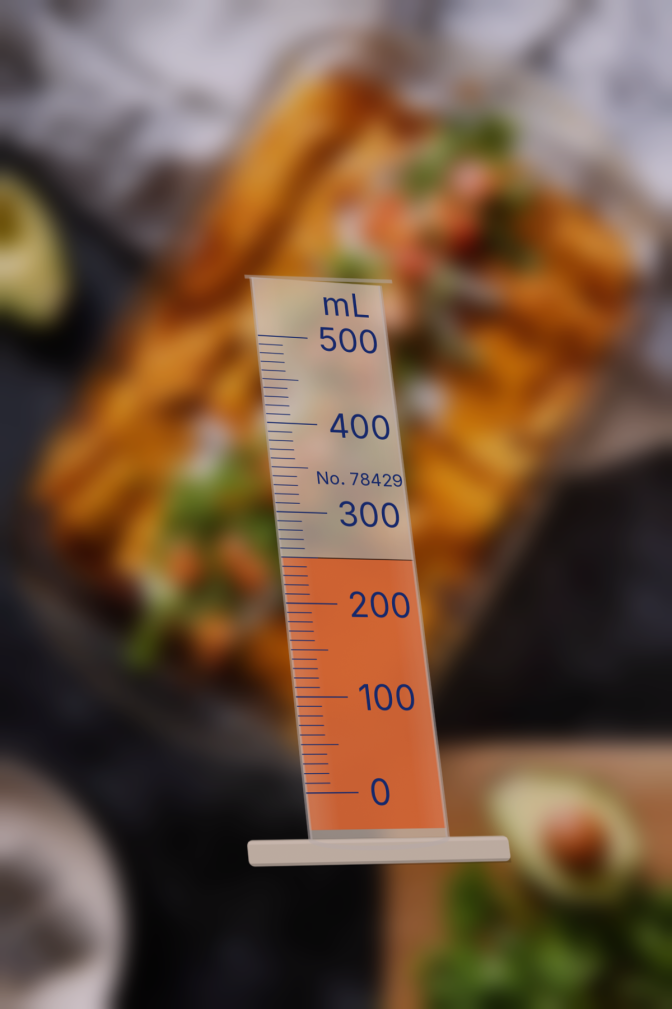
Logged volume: 250 mL
